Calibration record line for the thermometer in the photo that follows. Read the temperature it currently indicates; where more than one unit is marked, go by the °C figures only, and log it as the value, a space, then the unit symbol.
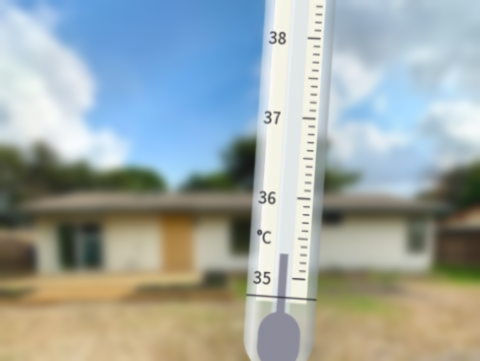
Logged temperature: 35.3 °C
